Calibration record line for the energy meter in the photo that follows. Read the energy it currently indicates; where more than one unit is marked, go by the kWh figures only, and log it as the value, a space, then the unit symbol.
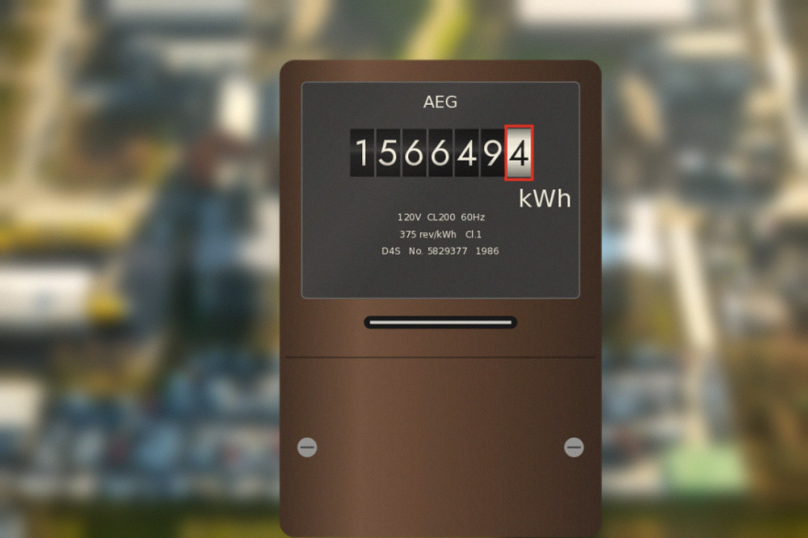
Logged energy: 156649.4 kWh
